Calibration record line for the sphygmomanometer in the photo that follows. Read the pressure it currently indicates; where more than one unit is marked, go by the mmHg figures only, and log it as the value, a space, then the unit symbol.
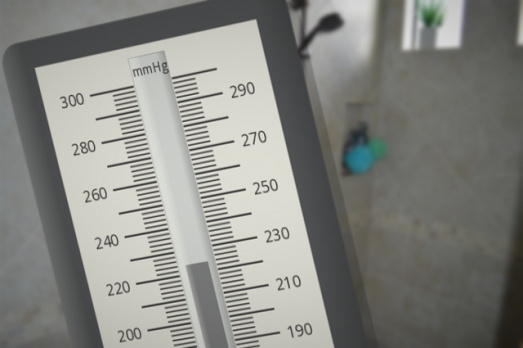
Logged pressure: 224 mmHg
